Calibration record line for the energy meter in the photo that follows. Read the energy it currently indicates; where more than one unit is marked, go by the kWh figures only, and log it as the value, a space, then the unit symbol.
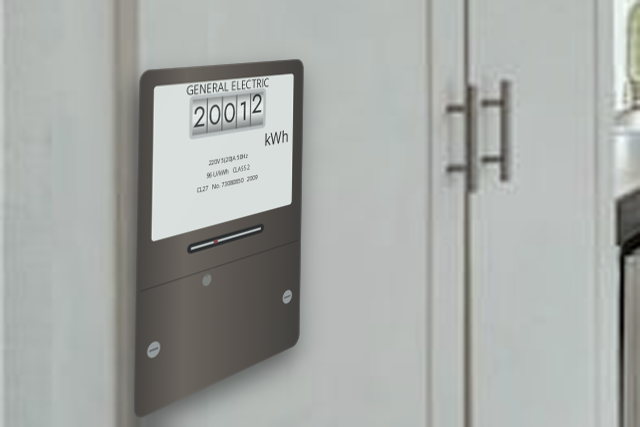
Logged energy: 20012 kWh
